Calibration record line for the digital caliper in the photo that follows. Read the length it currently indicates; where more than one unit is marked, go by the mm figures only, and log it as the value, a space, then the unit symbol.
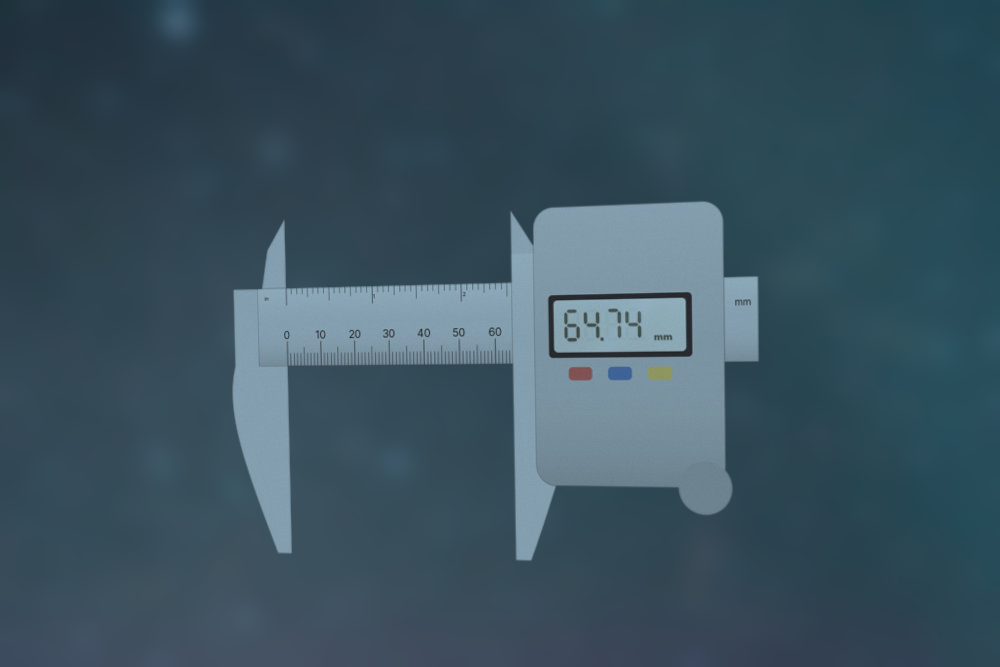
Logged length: 64.74 mm
